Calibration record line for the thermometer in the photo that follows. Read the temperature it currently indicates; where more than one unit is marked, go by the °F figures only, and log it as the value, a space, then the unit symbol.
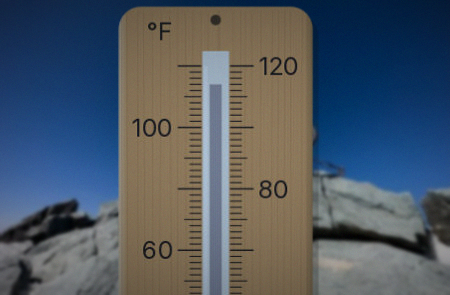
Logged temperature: 114 °F
